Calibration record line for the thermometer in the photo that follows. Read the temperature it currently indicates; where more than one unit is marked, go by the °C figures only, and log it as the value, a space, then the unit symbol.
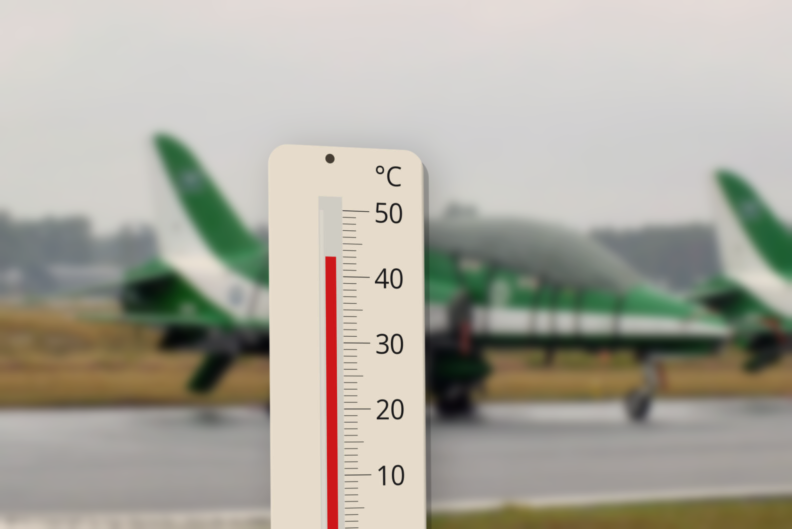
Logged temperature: 43 °C
